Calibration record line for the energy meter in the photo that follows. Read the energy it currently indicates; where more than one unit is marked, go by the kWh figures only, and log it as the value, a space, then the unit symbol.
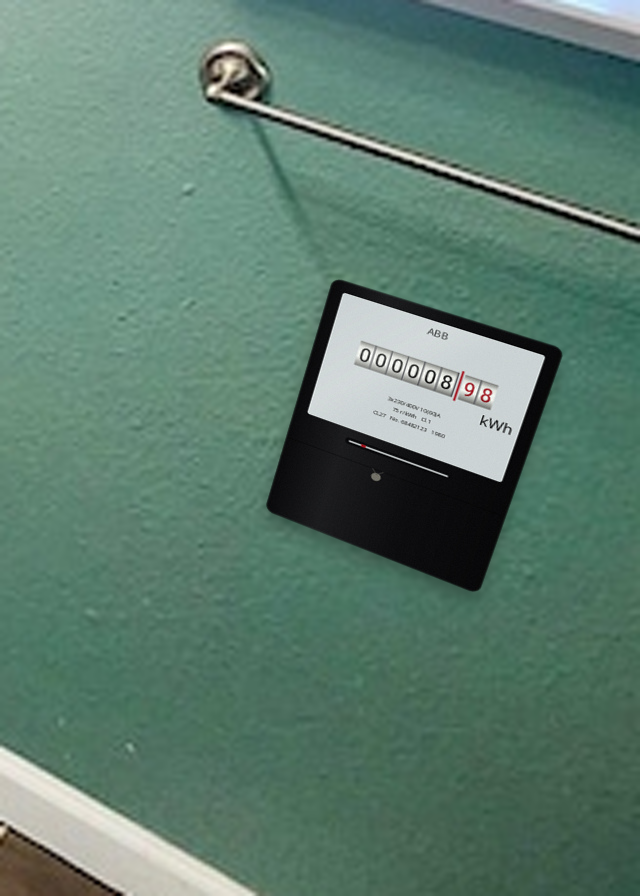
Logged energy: 8.98 kWh
